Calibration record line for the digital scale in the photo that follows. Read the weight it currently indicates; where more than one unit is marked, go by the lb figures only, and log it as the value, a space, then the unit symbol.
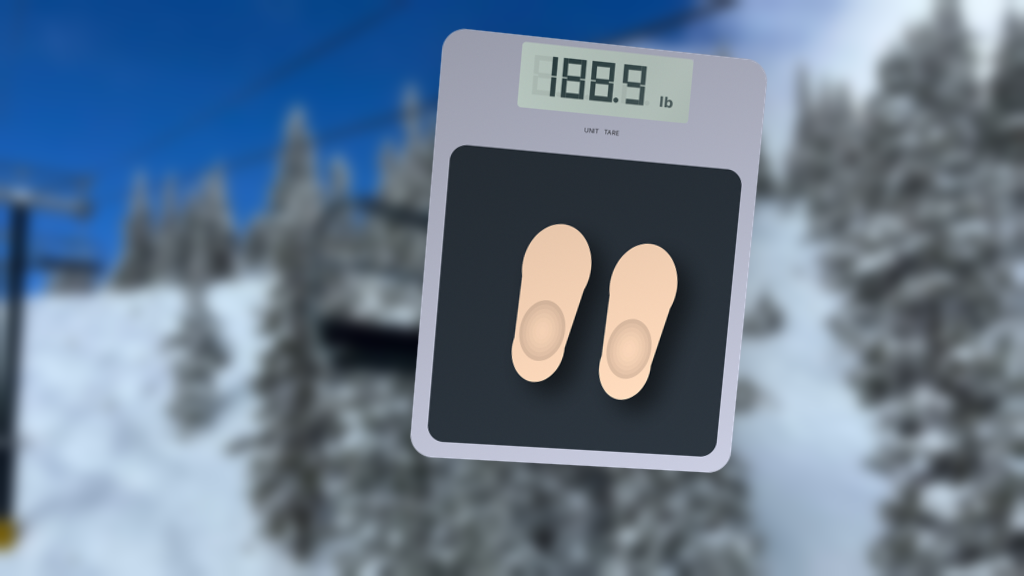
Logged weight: 188.9 lb
